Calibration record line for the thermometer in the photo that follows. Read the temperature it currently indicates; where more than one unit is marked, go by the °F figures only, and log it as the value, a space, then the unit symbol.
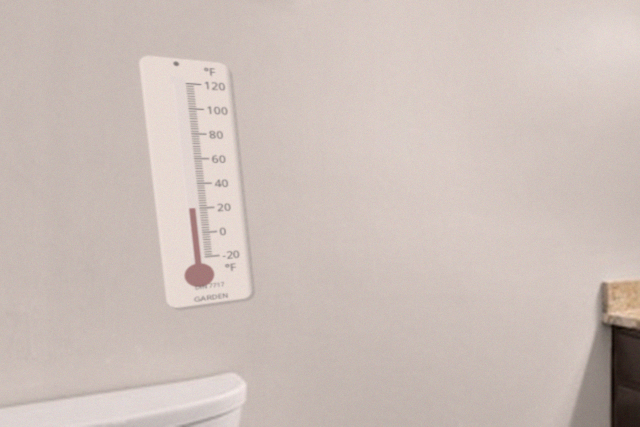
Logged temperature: 20 °F
